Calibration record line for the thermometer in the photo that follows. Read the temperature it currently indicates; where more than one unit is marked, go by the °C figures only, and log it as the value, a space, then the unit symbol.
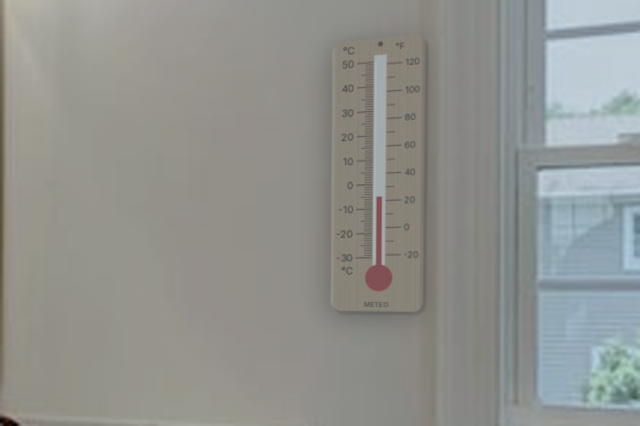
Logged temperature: -5 °C
